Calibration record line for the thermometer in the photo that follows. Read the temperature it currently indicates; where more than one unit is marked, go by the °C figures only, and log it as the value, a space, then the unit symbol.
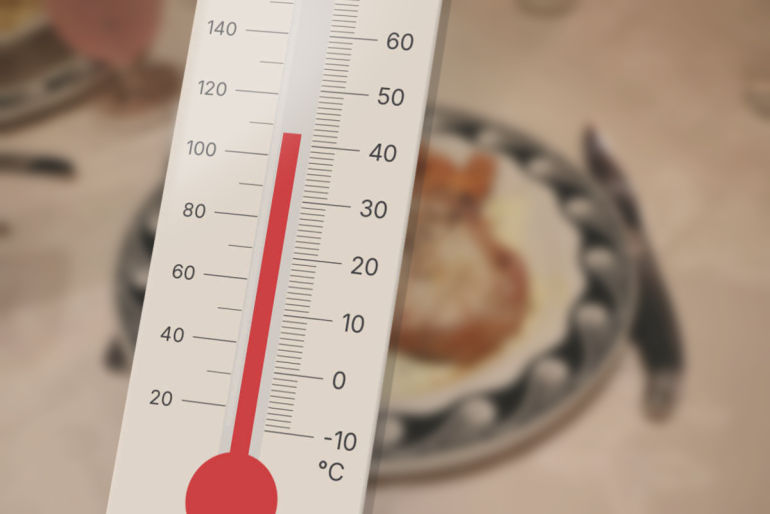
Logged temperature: 42 °C
